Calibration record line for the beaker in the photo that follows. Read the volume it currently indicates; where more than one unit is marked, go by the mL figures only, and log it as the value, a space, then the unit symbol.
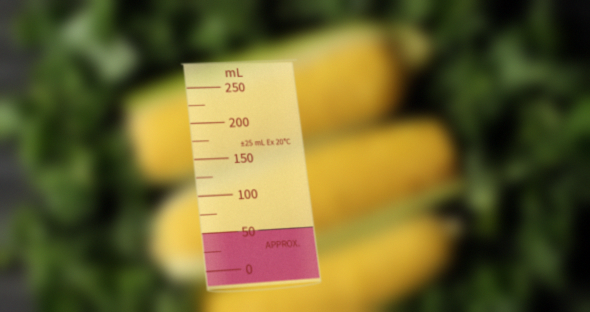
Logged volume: 50 mL
